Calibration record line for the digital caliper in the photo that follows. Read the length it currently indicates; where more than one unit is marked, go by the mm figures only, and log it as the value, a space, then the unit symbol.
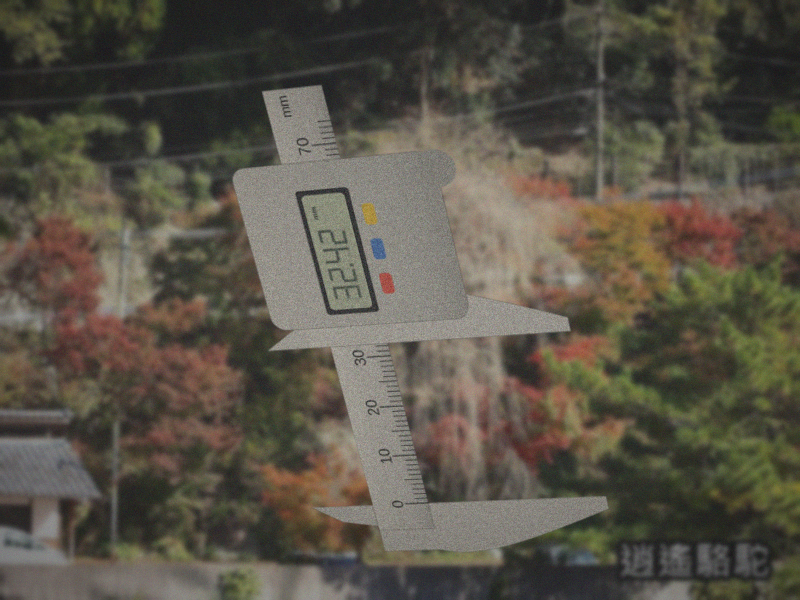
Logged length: 32.42 mm
